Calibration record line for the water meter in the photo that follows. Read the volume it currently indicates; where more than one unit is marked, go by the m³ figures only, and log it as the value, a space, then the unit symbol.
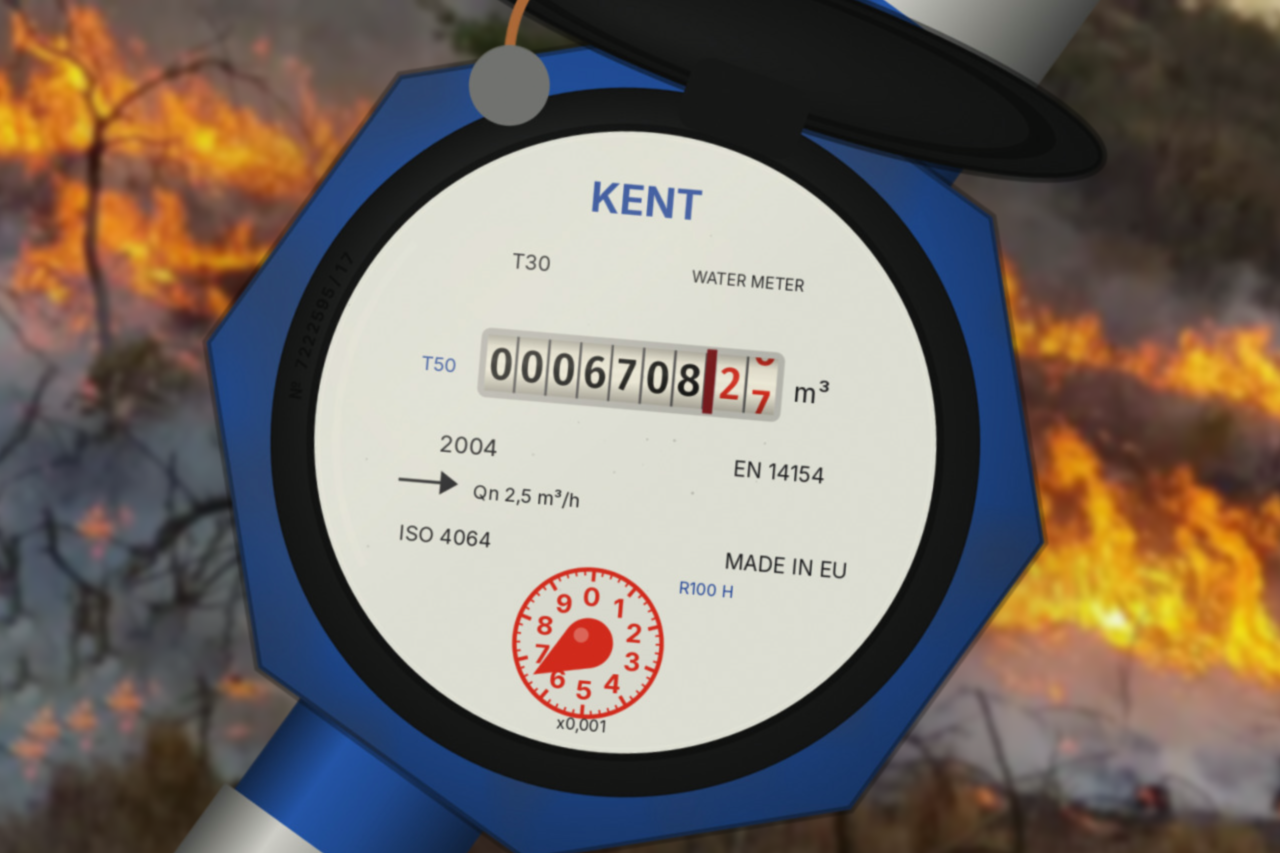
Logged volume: 6708.266 m³
